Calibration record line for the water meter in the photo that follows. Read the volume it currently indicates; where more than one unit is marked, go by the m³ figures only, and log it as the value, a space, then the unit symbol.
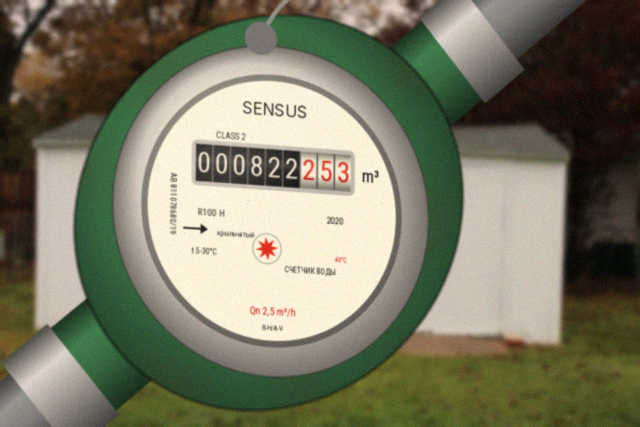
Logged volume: 822.253 m³
